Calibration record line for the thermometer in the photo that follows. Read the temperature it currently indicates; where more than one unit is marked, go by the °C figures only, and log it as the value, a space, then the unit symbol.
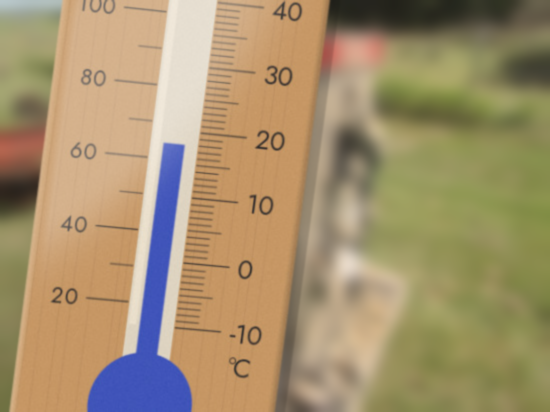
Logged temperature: 18 °C
